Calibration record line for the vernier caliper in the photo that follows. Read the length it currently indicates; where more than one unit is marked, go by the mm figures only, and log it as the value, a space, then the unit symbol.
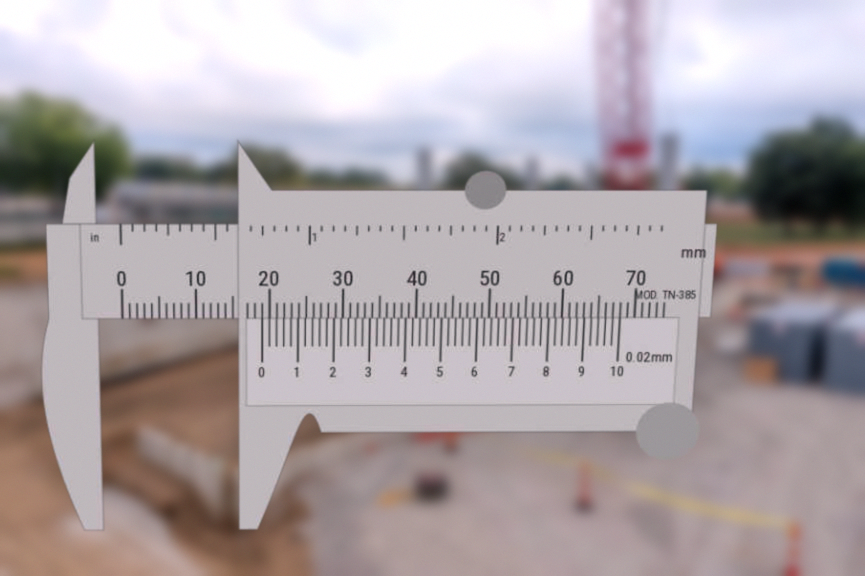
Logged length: 19.0 mm
